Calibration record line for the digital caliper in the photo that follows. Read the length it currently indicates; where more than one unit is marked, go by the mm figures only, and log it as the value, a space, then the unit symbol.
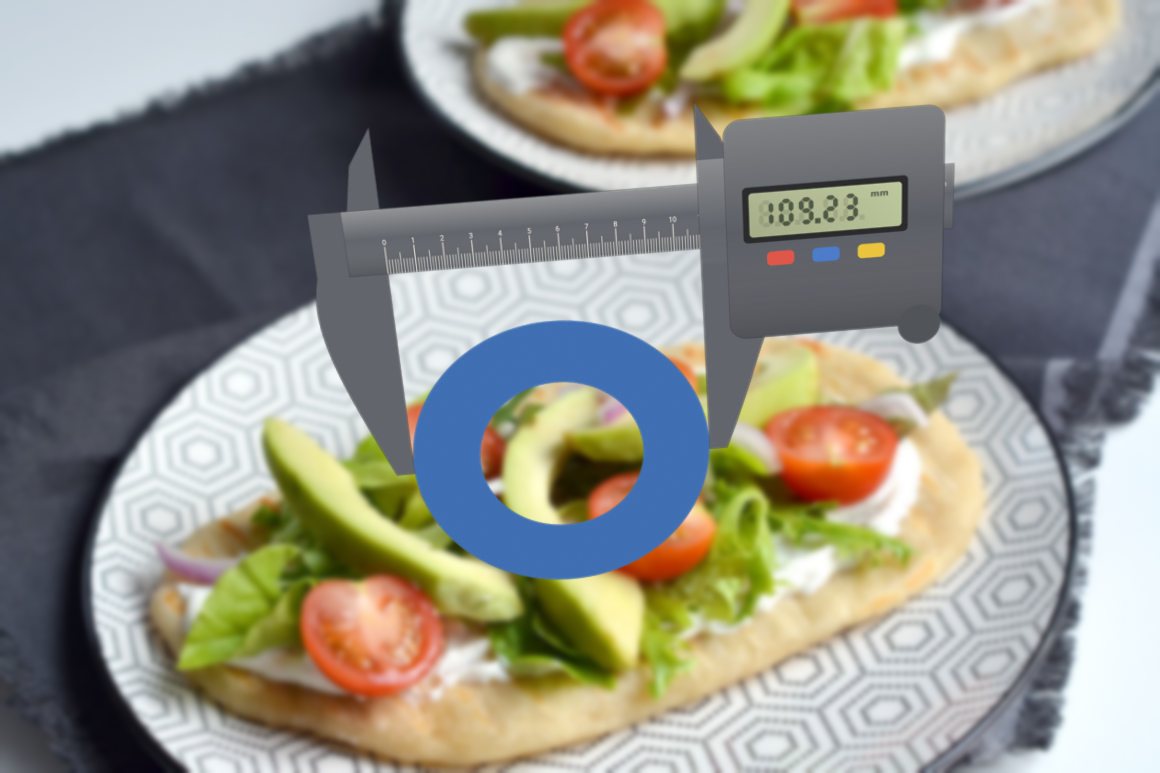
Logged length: 109.23 mm
